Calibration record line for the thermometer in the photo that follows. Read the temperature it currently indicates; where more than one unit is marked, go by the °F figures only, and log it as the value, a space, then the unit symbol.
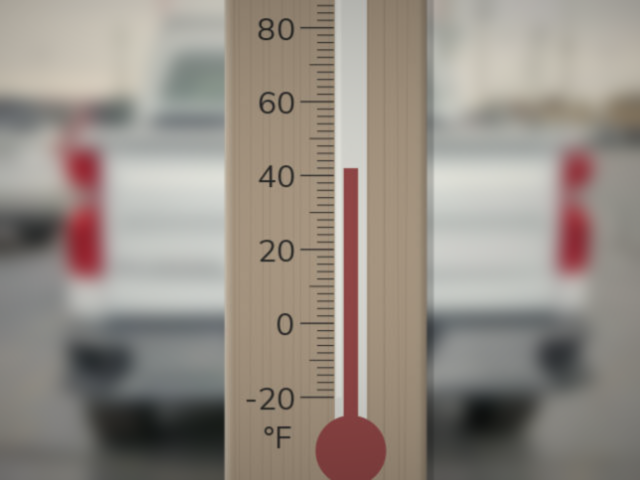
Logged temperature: 42 °F
